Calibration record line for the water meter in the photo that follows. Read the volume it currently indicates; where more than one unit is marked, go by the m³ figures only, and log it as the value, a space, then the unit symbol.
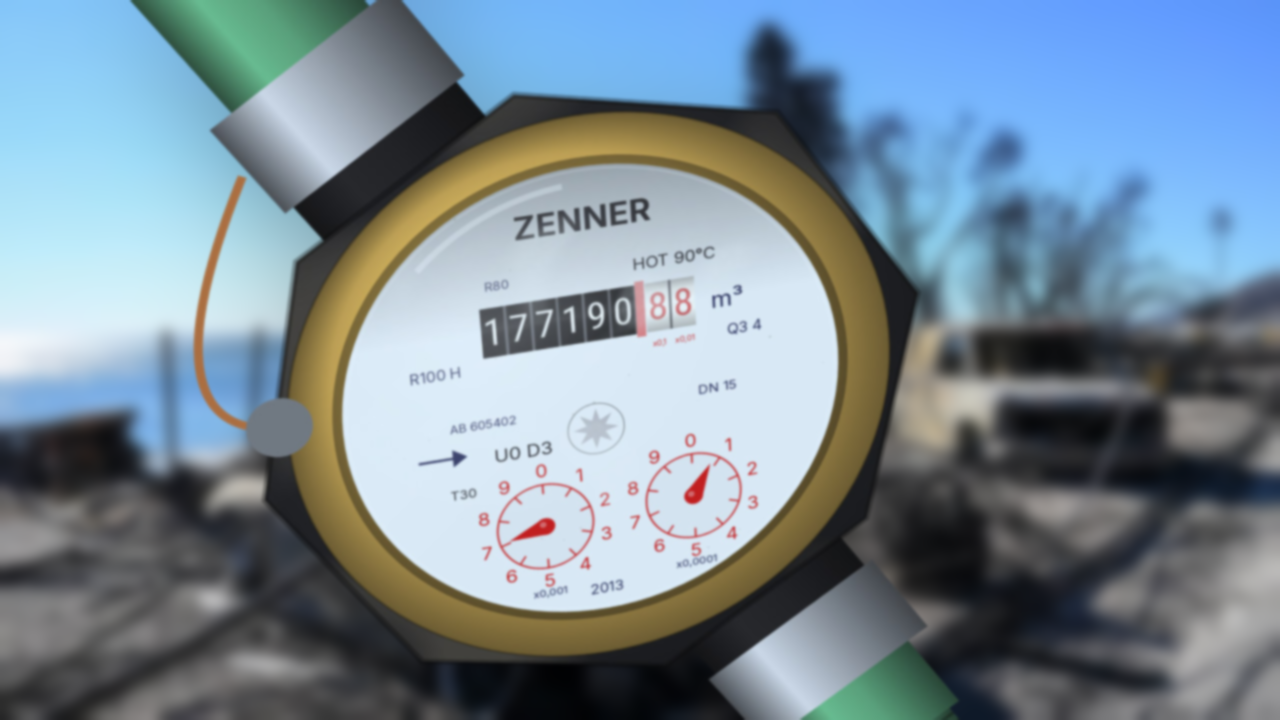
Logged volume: 177190.8870 m³
